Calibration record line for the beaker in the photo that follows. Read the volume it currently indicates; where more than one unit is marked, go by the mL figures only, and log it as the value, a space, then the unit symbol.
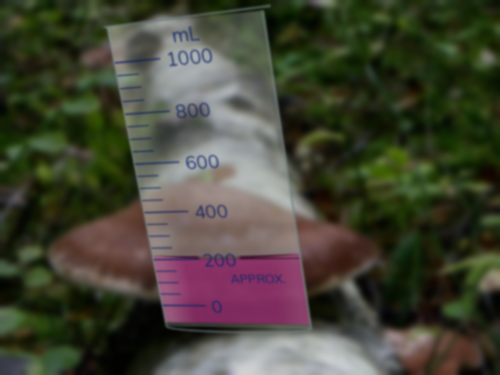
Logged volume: 200 mL
